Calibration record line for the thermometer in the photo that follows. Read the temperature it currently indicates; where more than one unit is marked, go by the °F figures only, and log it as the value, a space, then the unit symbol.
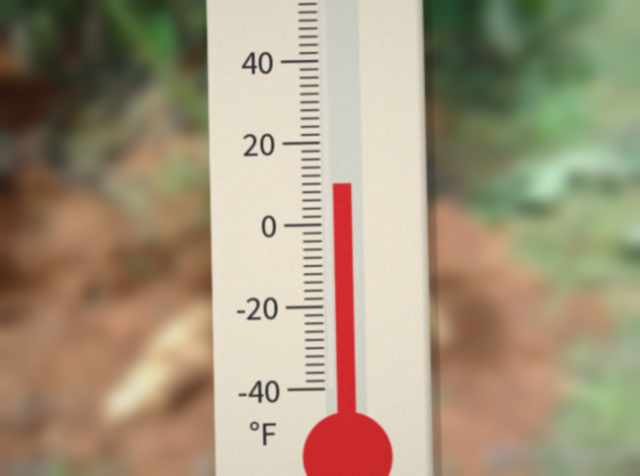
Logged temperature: 10 °F
